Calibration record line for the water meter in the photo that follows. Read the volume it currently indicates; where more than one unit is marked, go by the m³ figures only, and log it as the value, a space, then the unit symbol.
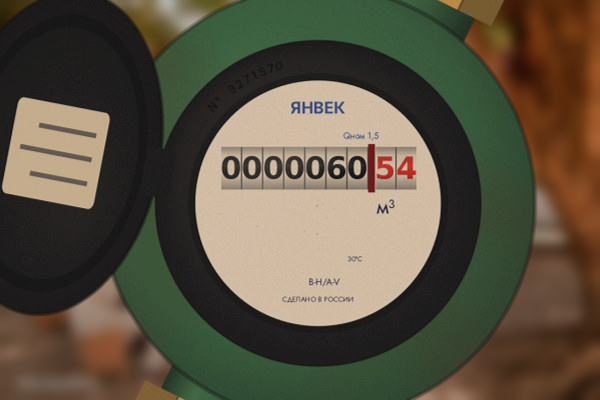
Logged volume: 60.54 m³
